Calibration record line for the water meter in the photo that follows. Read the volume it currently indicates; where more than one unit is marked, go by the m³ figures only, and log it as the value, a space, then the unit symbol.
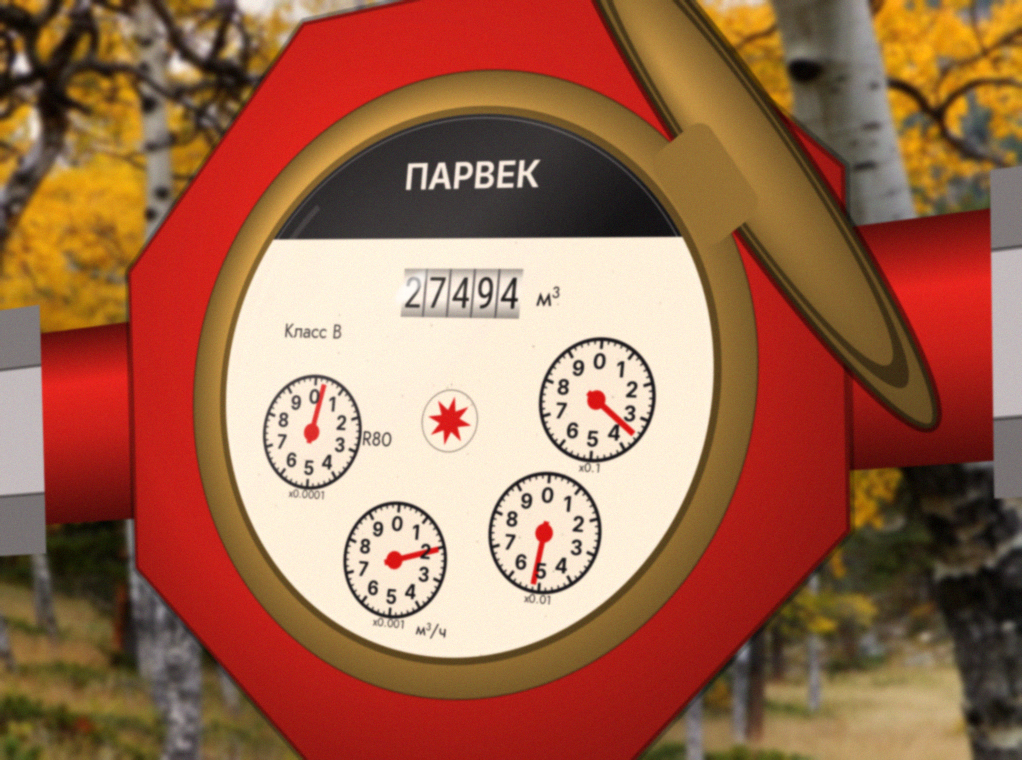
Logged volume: 27494.3520 m³
